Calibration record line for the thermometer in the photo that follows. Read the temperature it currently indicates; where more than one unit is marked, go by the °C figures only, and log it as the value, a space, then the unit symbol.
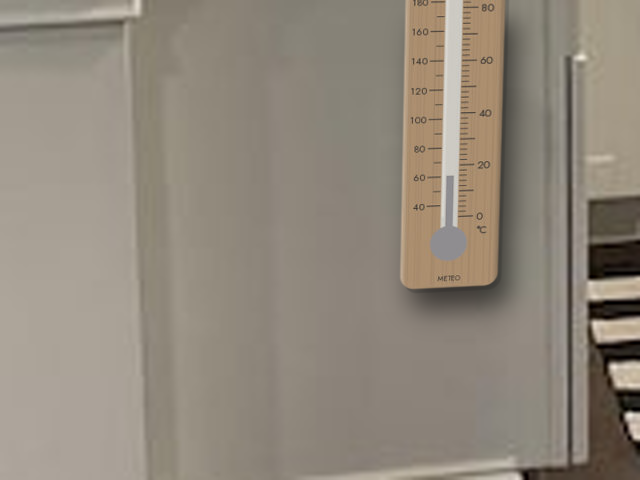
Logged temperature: 16 °C
